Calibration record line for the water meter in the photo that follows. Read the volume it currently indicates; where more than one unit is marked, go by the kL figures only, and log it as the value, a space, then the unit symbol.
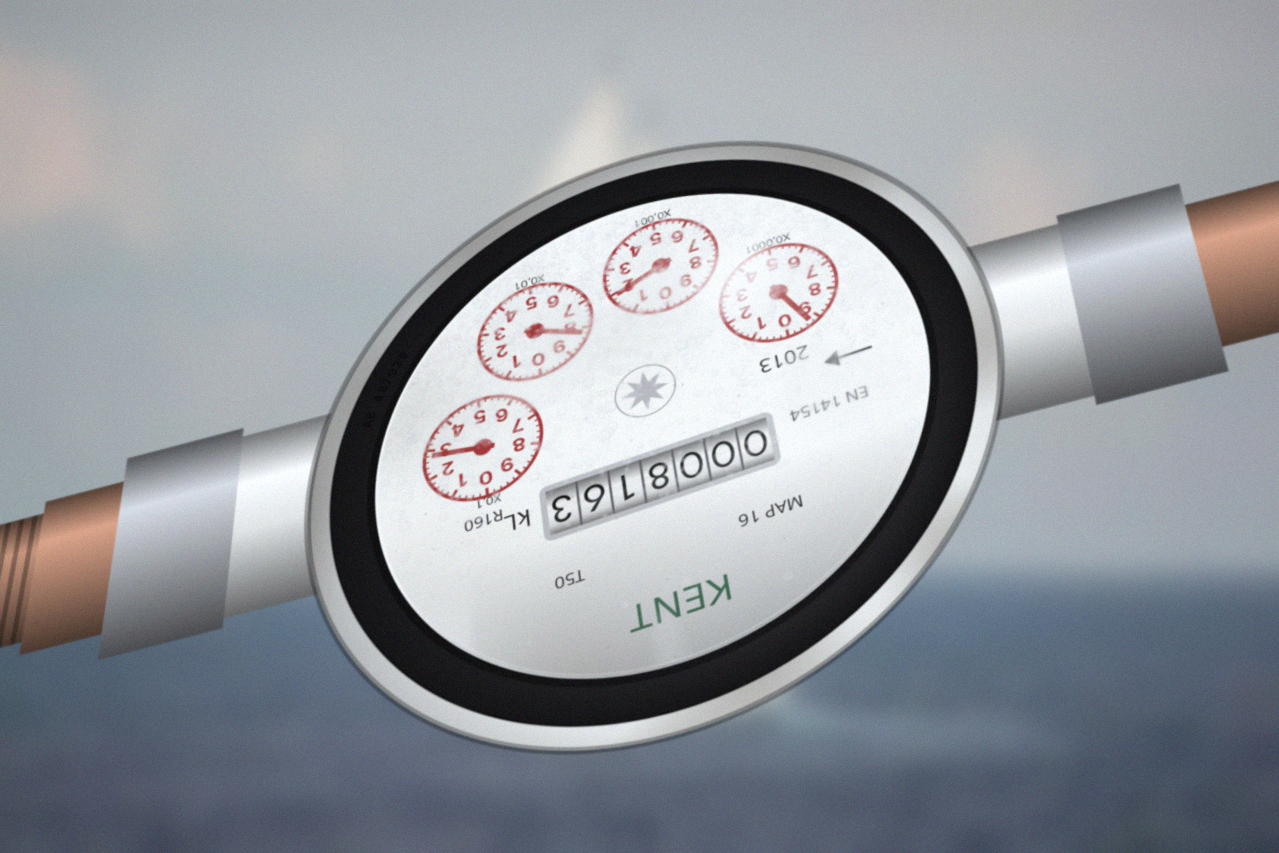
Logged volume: 8163.2819 kL
